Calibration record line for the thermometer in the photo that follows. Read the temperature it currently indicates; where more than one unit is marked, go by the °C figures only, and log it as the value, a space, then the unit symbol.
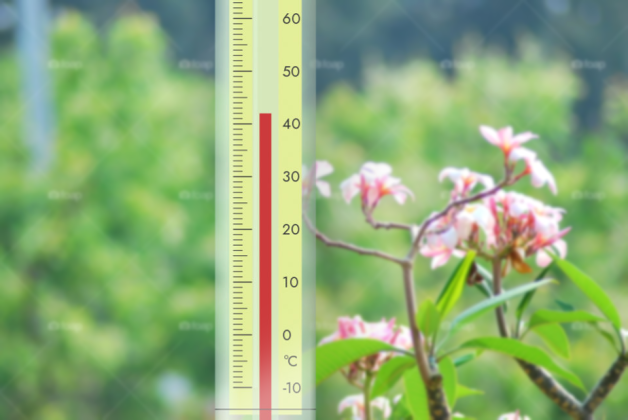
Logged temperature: 42 °C
